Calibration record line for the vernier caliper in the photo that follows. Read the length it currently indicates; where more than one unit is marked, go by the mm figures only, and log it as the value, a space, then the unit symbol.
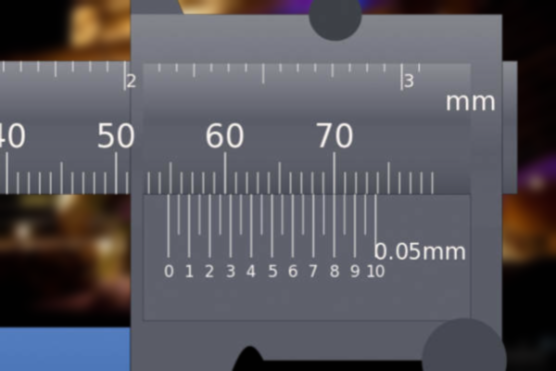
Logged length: 54.8 mm
